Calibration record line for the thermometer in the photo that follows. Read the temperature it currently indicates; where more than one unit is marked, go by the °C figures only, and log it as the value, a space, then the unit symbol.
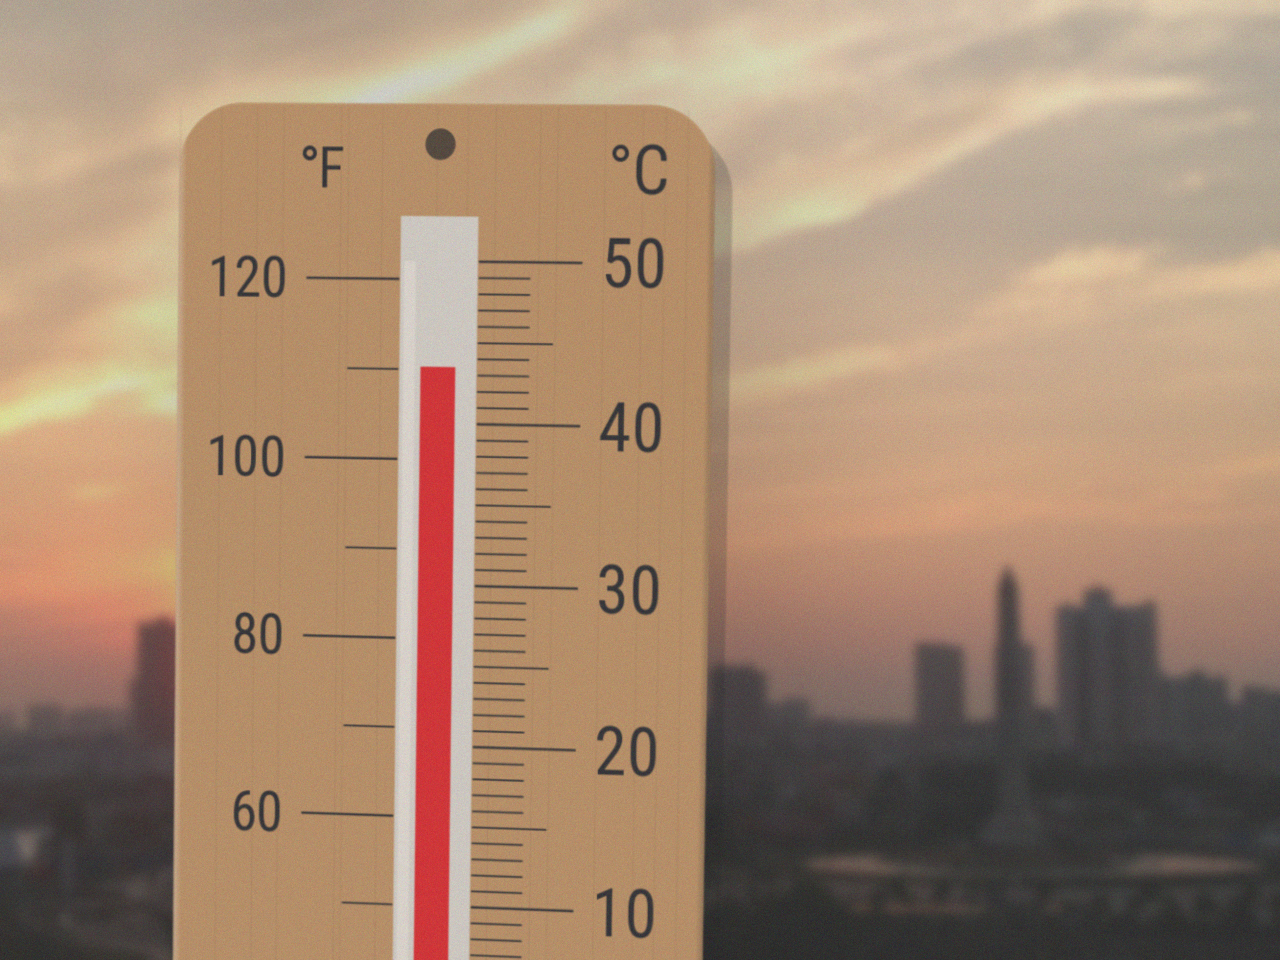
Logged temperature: 43.5 °C
